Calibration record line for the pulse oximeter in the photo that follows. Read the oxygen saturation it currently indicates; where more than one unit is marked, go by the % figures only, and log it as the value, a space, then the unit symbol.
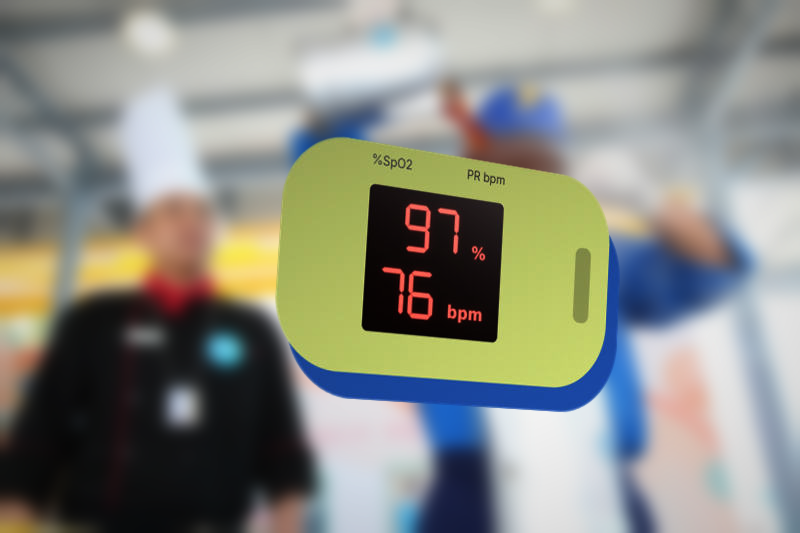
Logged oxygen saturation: 97 %
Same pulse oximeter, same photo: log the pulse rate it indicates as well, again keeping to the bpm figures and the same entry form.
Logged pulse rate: 76 bpm
